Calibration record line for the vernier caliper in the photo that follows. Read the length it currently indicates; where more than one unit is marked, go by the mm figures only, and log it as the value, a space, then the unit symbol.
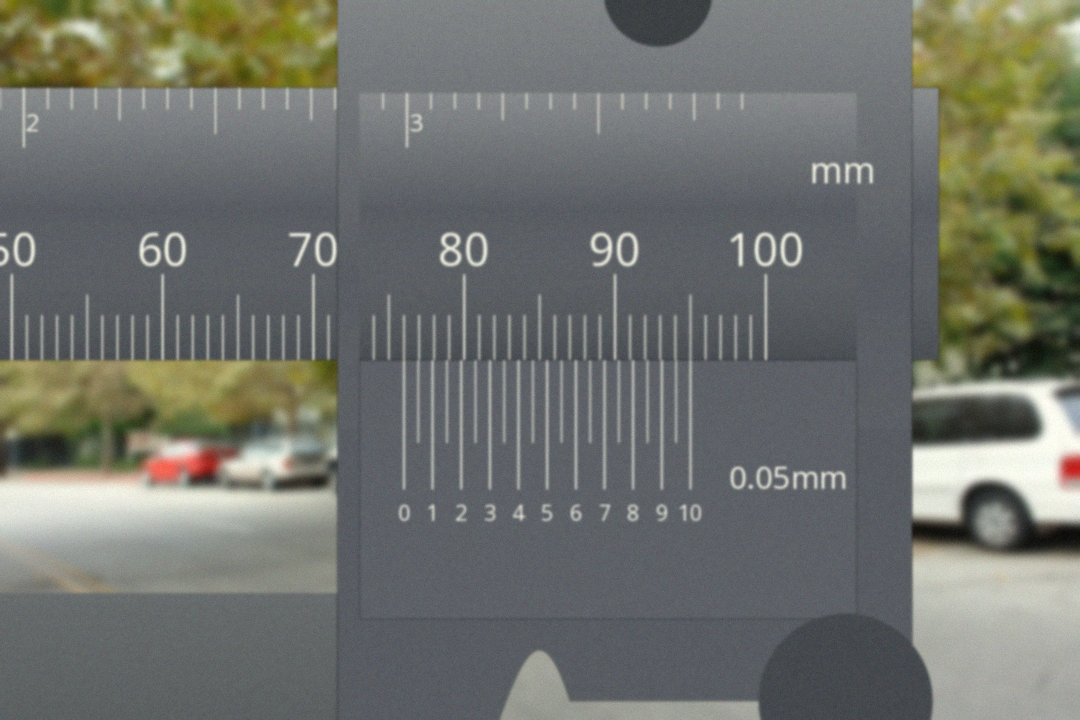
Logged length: 76.0 mm
